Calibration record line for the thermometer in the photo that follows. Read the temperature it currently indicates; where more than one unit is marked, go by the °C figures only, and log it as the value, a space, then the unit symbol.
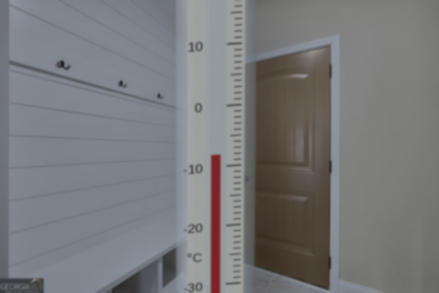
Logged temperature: -8 °C
